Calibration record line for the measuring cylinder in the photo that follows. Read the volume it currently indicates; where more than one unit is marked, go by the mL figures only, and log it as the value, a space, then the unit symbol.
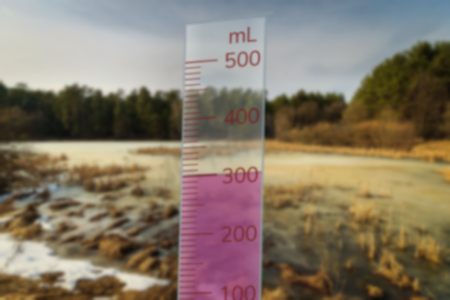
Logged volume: 300 mL
